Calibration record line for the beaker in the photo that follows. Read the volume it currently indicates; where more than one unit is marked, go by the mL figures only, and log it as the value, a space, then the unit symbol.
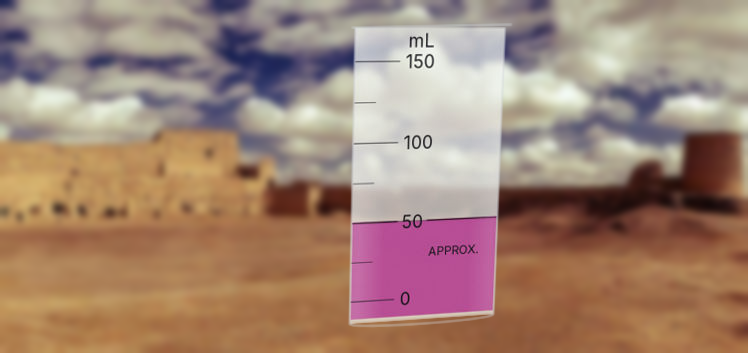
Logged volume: 50 mL
